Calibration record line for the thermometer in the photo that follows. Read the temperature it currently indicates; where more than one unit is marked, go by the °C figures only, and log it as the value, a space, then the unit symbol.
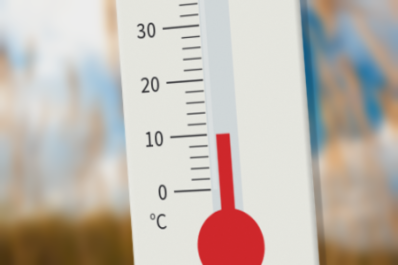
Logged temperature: 10 °C
